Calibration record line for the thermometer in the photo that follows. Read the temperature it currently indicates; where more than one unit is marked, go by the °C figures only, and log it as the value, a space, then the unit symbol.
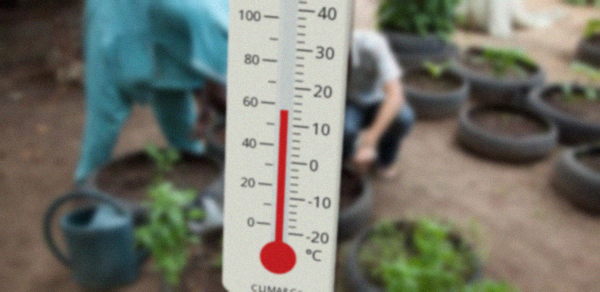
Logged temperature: 14 °C
